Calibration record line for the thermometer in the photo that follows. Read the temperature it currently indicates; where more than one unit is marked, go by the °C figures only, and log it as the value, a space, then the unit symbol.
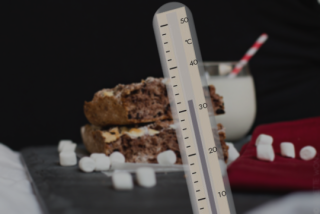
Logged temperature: 32 °C
